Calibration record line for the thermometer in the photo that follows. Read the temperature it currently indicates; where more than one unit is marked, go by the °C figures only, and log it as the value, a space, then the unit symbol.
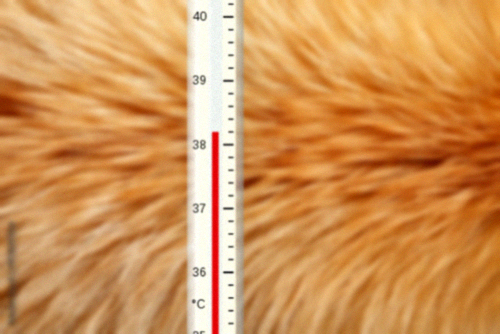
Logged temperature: 38.2 °C
